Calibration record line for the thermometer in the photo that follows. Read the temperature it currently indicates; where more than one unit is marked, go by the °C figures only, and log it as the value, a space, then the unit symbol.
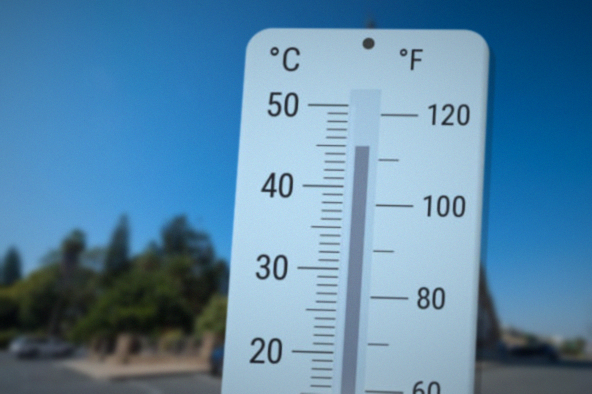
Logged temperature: 45 °C
